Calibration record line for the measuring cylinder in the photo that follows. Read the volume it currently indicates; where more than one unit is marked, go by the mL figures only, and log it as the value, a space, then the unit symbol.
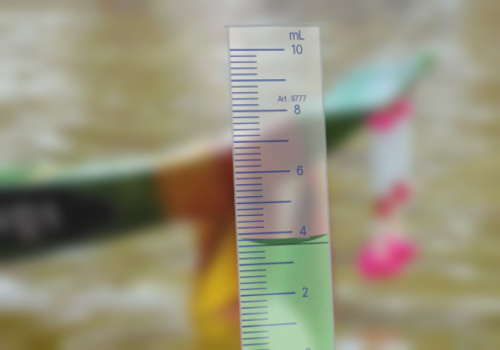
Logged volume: 3.6 mL
